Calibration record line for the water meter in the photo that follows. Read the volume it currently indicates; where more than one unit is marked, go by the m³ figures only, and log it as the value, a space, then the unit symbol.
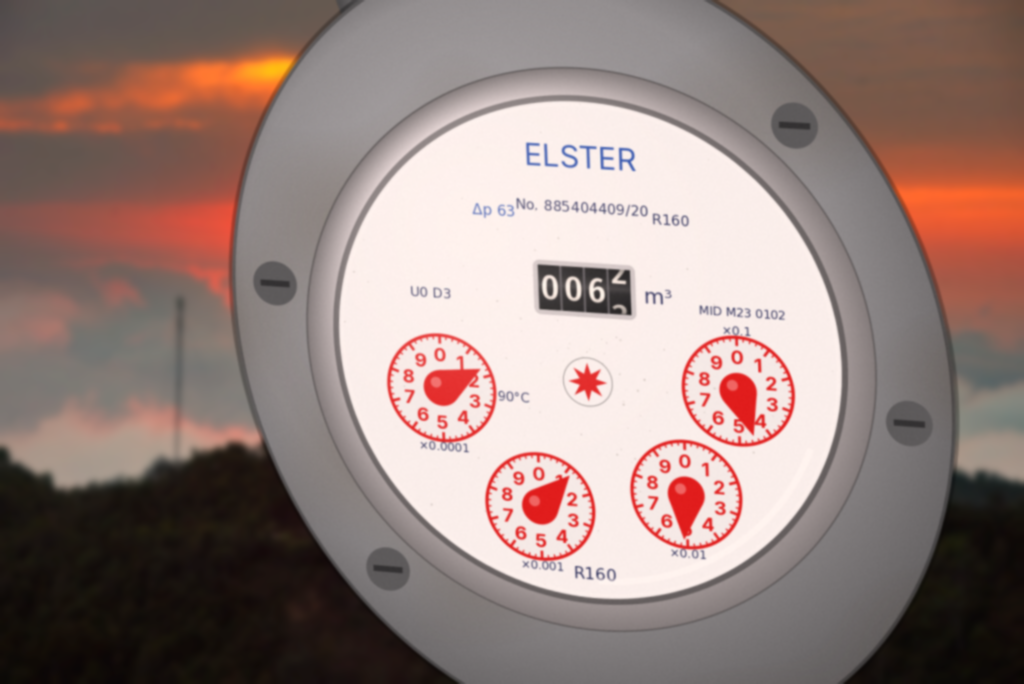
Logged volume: 62.4511 m³
